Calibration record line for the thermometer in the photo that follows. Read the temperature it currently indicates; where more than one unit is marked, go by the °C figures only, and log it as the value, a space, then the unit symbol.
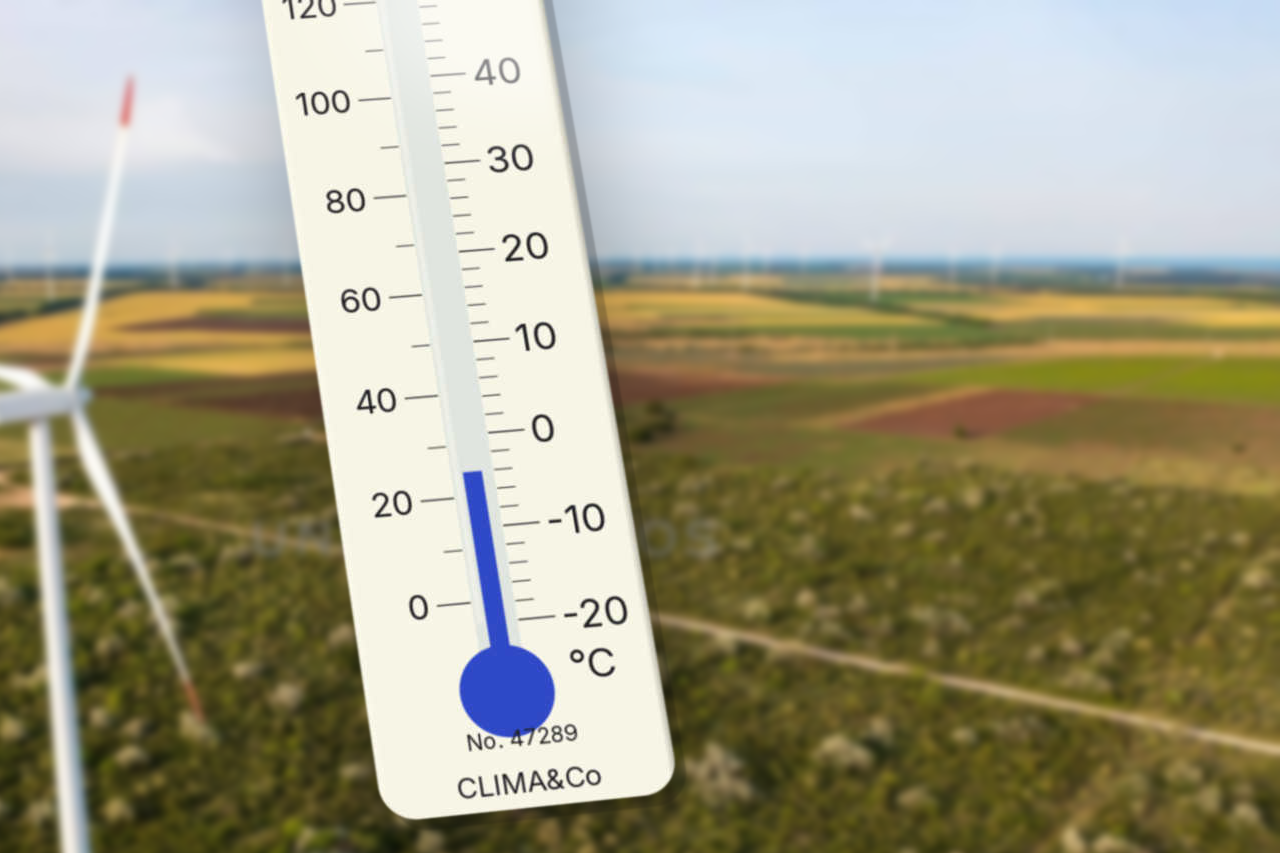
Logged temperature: -4 °C
